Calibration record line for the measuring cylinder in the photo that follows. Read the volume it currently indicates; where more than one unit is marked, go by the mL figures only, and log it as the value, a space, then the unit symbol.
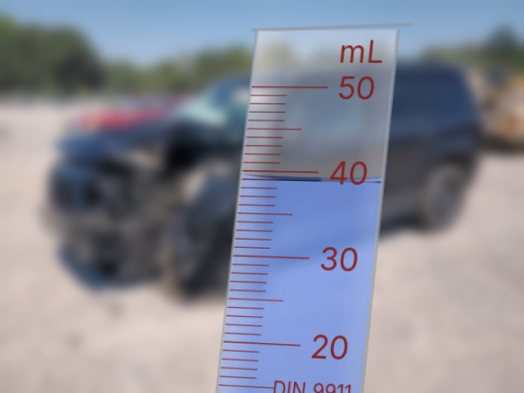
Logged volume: 39 mL
